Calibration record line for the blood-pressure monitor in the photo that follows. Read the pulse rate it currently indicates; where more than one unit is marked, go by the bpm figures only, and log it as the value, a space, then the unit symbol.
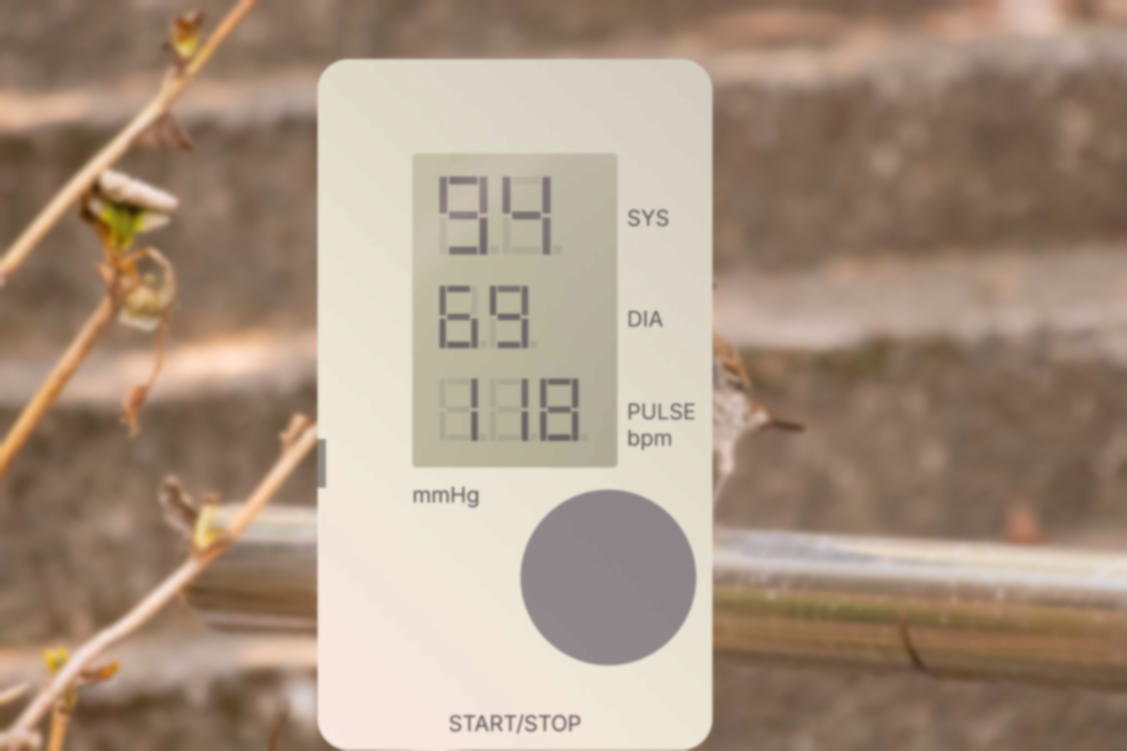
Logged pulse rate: 118 bpm
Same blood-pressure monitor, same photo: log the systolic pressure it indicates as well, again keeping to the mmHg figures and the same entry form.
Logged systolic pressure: 94 mmHg
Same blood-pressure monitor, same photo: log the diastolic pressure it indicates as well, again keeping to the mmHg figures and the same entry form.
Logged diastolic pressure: 69 mmHg
